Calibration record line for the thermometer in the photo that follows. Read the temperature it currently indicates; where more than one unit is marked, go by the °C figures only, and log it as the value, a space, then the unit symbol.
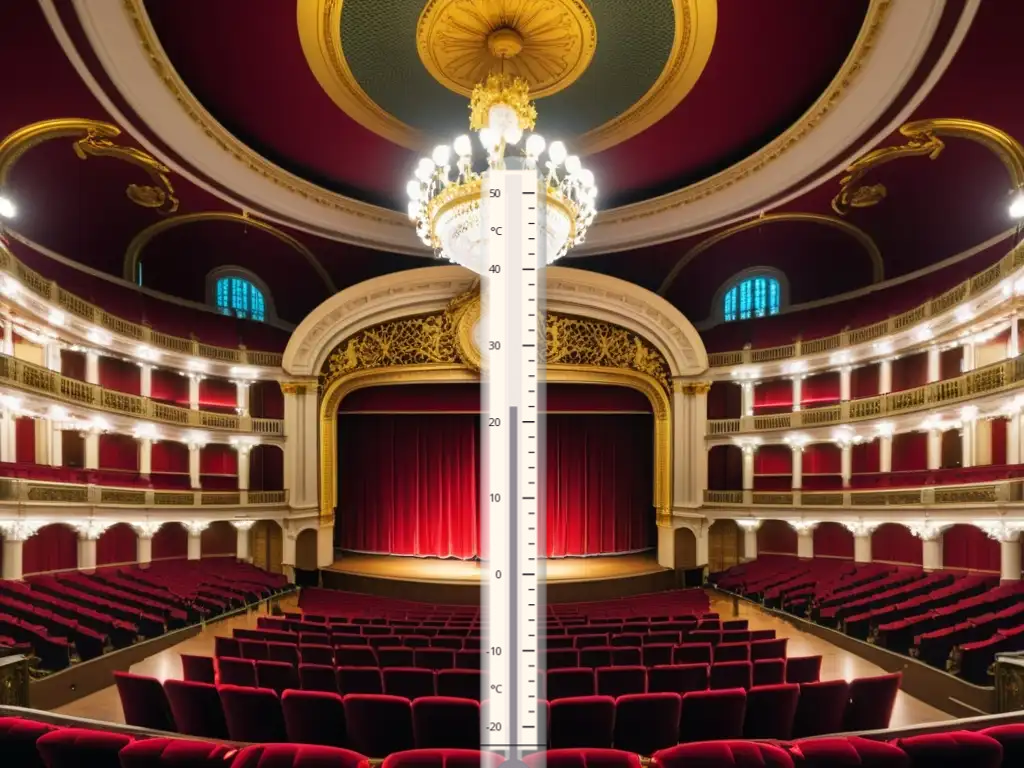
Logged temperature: 22 °C
